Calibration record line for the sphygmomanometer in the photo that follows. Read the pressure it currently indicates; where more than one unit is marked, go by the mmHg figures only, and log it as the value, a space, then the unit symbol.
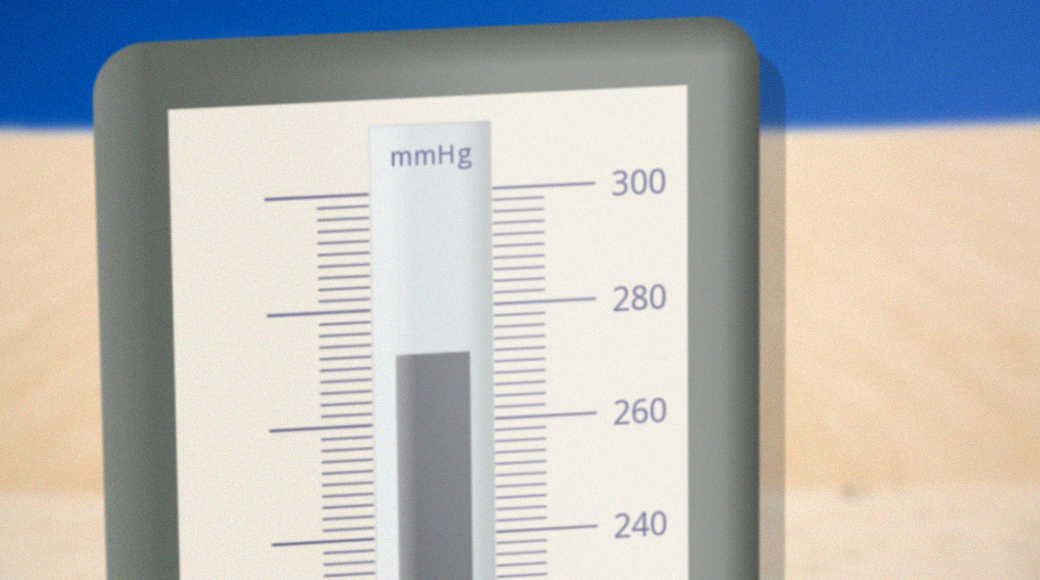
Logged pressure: 272 mmHg
